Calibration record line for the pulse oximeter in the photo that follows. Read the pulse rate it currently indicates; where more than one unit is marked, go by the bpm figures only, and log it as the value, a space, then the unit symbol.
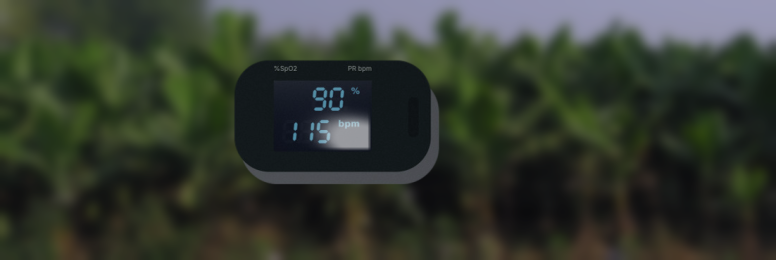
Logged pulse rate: 115 bpm
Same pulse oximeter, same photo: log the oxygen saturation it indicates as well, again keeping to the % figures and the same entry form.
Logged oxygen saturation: 90 %
